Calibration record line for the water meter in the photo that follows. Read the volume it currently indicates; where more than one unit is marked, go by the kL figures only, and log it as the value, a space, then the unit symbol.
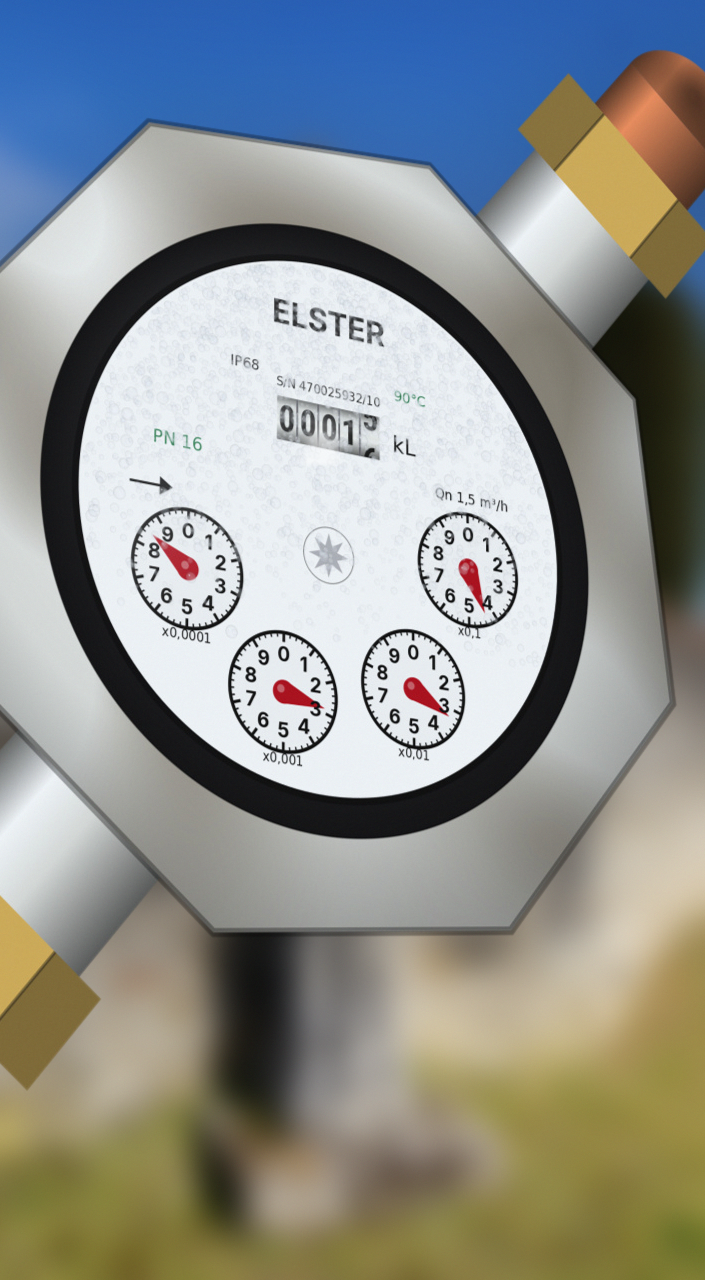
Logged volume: 15.4328 kL
